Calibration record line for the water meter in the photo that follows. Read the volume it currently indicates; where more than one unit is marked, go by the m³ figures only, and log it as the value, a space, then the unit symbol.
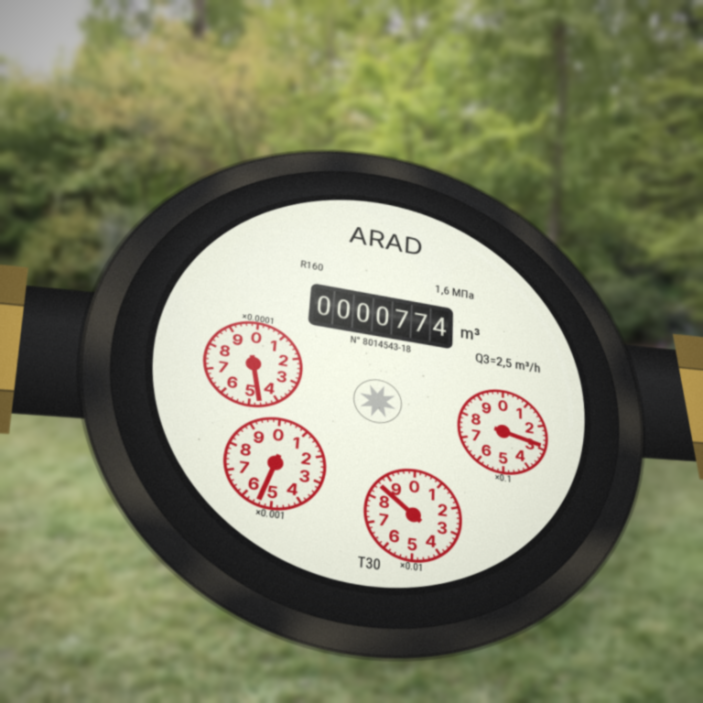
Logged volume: 774.2854 m³
